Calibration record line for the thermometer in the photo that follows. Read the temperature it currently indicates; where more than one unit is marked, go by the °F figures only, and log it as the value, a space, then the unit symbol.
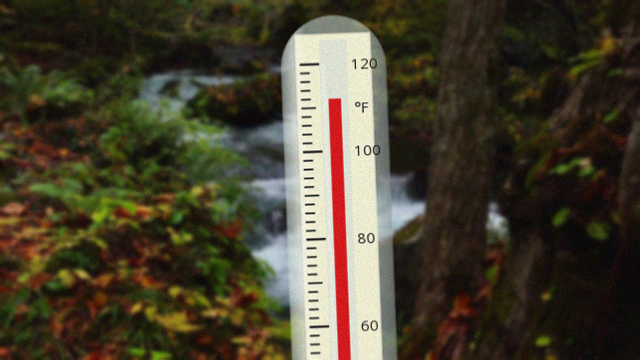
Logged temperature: 112 °F
